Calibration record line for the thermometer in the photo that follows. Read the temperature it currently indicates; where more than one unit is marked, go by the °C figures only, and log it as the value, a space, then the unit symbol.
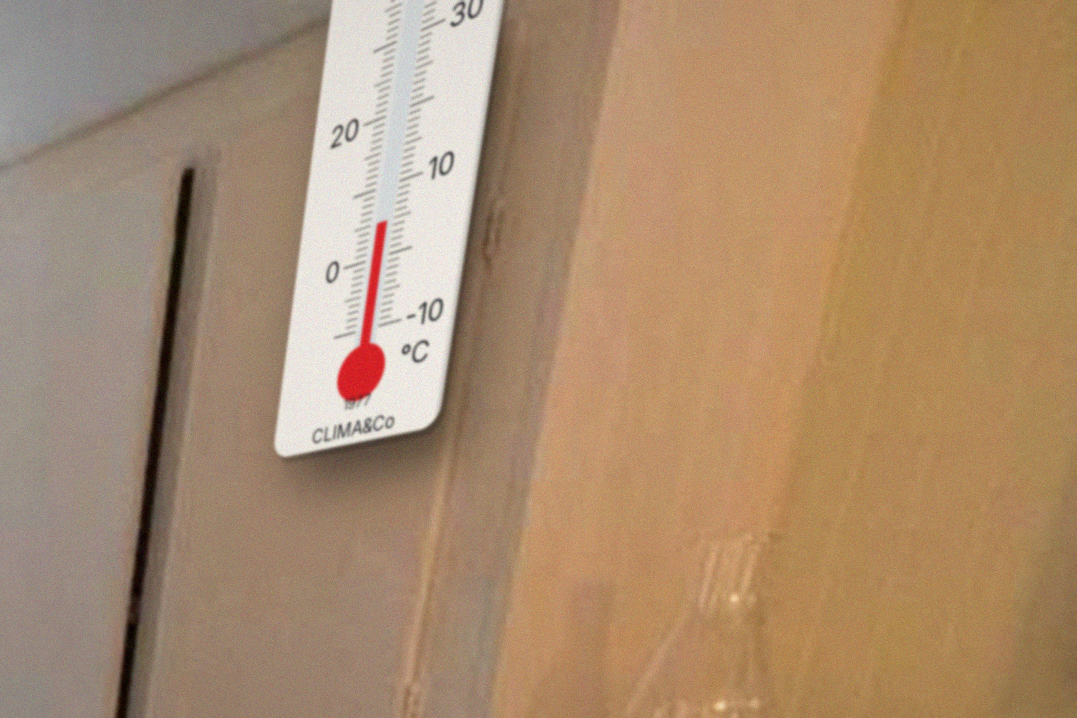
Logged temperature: 5 °C
